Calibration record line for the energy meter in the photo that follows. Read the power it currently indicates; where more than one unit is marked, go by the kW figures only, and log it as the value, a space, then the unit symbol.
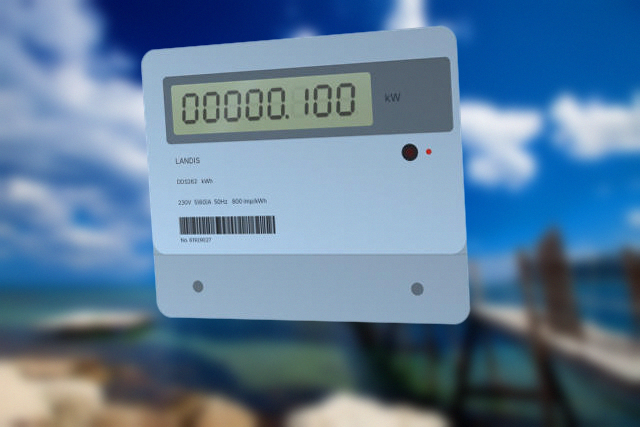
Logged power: 0.100 kW
